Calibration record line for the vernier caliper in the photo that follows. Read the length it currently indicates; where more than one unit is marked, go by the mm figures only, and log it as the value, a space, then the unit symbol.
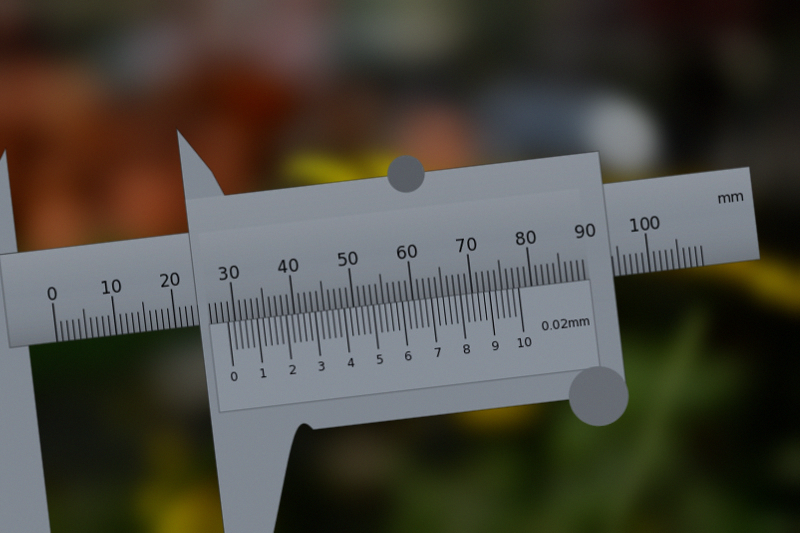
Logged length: 28.8 mm
